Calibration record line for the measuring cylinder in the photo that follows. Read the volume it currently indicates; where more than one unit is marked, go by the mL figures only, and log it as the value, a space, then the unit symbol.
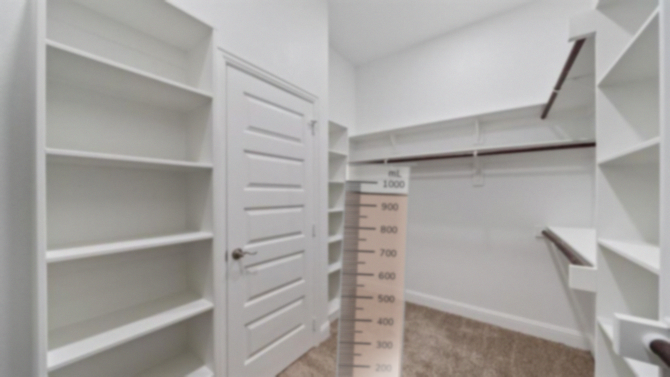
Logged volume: 950 mL
